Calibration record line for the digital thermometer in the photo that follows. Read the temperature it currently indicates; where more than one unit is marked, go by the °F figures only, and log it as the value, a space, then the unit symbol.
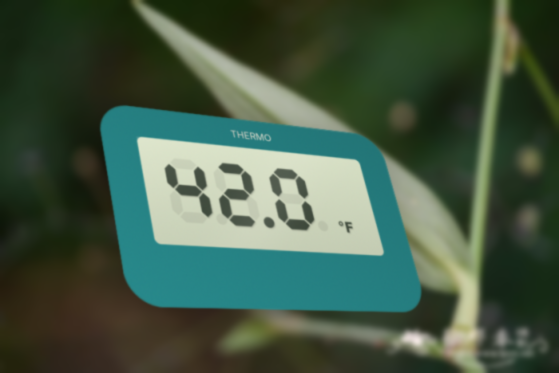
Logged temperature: 42.0 °F
